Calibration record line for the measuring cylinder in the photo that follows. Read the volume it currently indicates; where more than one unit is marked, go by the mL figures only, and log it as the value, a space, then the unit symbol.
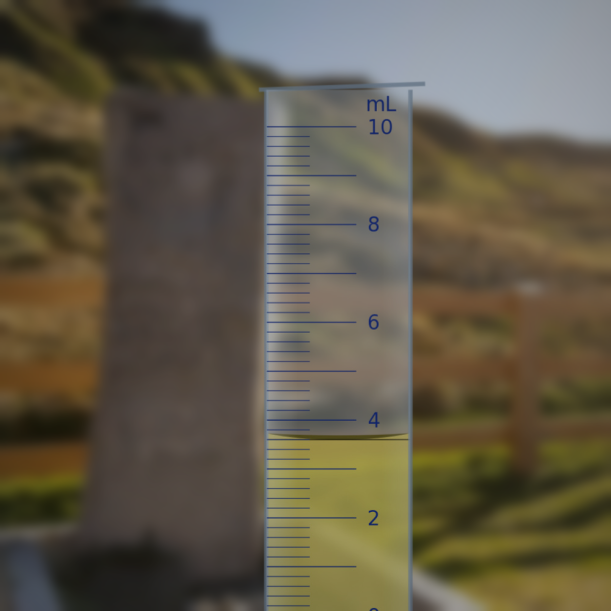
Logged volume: 3.6 mL
